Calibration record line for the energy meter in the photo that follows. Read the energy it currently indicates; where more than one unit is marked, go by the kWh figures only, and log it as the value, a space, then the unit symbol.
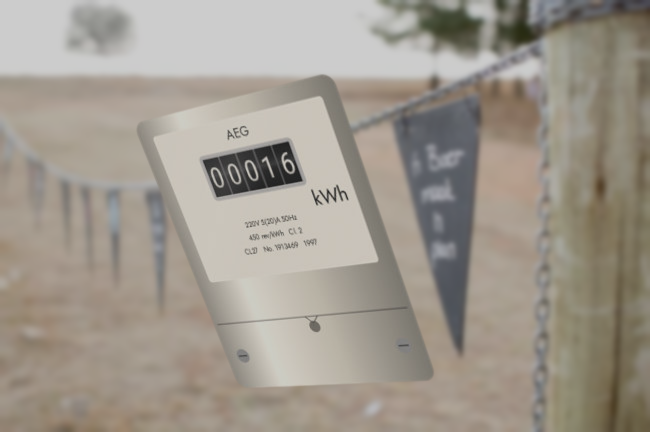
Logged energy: 16 kWh
